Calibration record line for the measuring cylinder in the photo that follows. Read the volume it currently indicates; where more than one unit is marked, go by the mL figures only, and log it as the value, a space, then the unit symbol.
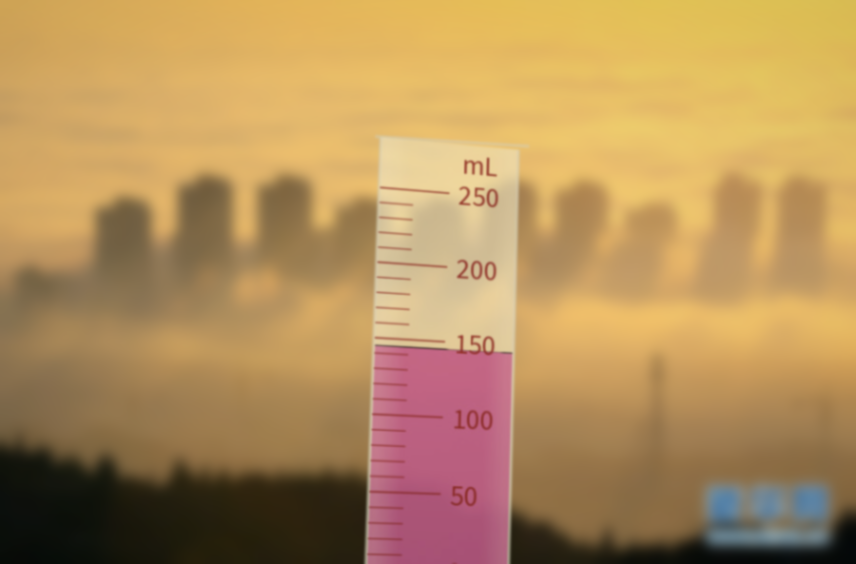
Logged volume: 145 mL
